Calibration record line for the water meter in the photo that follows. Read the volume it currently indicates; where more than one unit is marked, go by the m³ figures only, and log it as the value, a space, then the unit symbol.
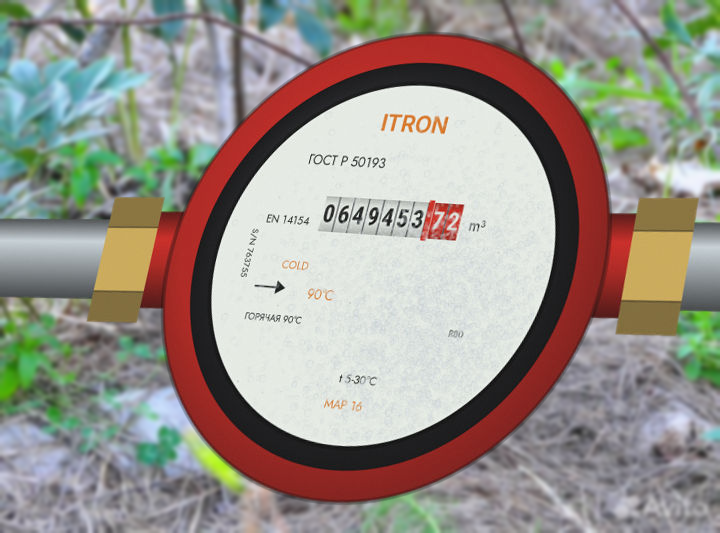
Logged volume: 649453.72 m³
